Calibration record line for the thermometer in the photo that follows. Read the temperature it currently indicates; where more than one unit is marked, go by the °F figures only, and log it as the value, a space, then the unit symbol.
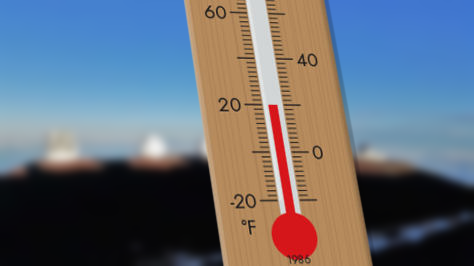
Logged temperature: 20 °F
